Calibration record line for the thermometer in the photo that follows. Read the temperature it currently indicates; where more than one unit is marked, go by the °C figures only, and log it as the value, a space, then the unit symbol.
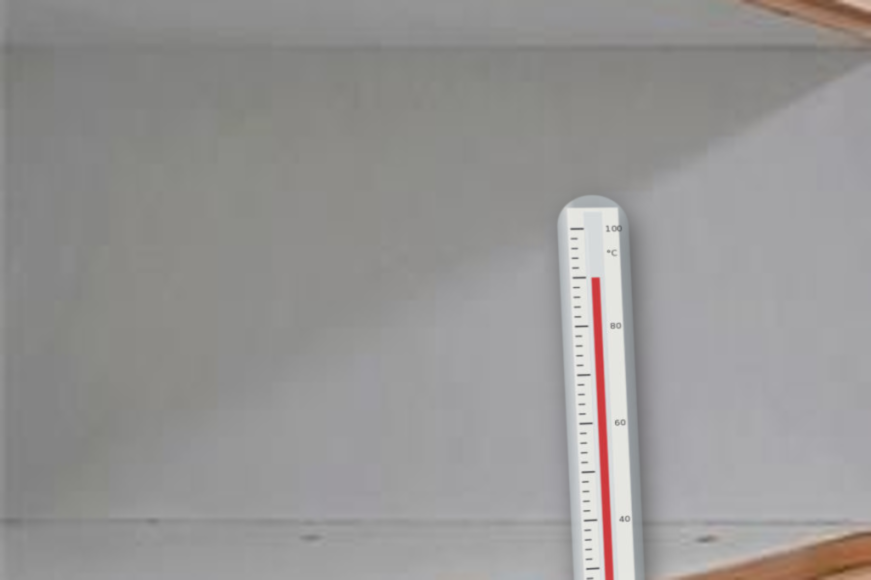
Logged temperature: 90 °C
